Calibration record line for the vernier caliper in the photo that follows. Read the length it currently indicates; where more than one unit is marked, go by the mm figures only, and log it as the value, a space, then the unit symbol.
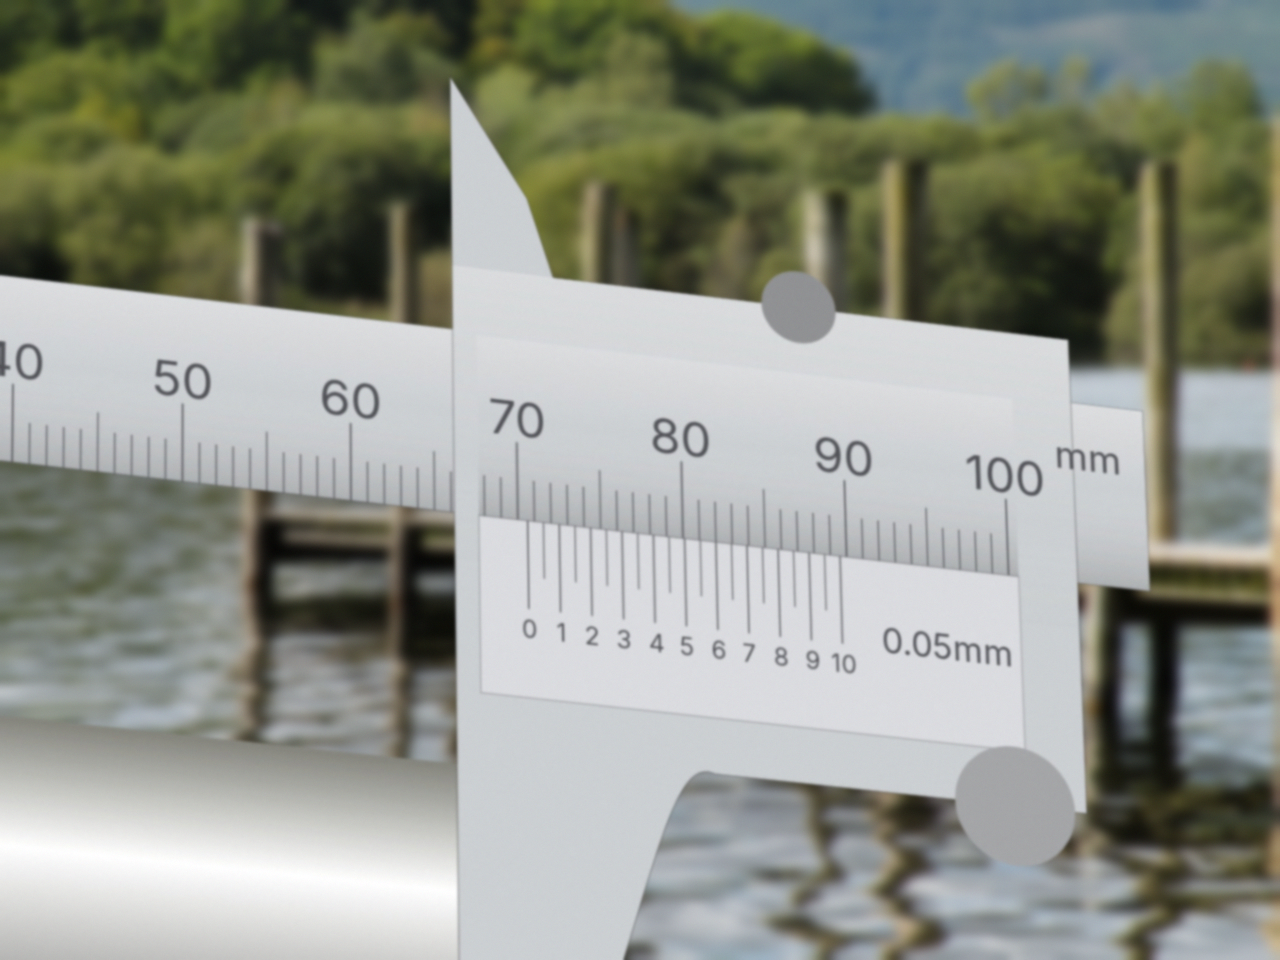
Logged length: 70.6 mm
